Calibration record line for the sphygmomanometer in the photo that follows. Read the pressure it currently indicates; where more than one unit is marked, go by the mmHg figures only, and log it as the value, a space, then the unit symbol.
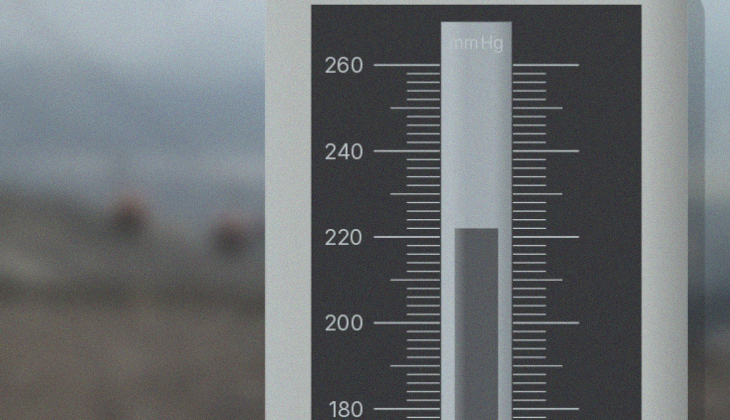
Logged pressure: 222 mmHg
